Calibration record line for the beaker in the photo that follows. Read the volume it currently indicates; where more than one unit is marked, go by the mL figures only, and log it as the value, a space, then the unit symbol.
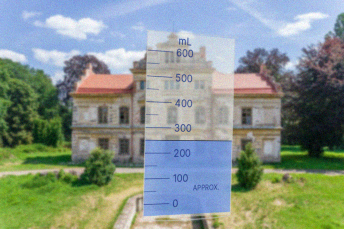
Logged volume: 250 mL
